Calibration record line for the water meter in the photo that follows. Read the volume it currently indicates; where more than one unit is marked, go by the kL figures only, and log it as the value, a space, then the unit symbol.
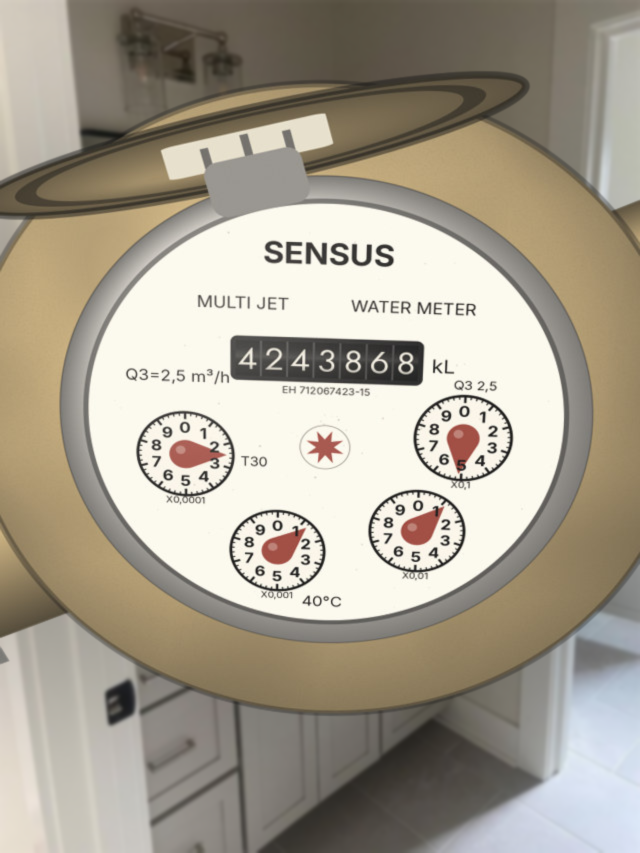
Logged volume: 4243868.5112 kL
